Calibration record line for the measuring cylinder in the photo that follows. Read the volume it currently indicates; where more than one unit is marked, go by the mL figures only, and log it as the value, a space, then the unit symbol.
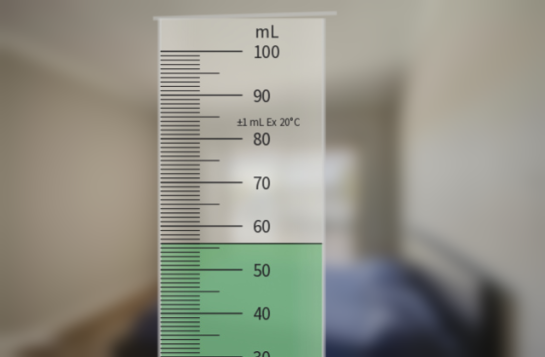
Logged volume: 56 mL
